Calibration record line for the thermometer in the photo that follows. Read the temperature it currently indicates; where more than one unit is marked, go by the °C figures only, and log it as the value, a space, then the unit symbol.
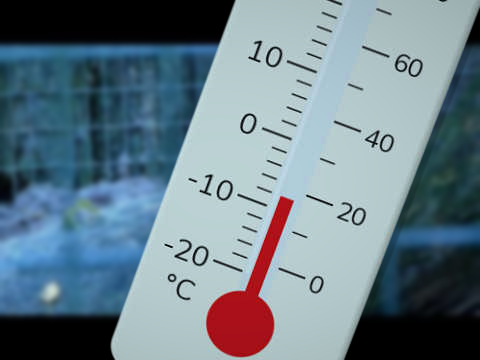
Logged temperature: -8 °C
